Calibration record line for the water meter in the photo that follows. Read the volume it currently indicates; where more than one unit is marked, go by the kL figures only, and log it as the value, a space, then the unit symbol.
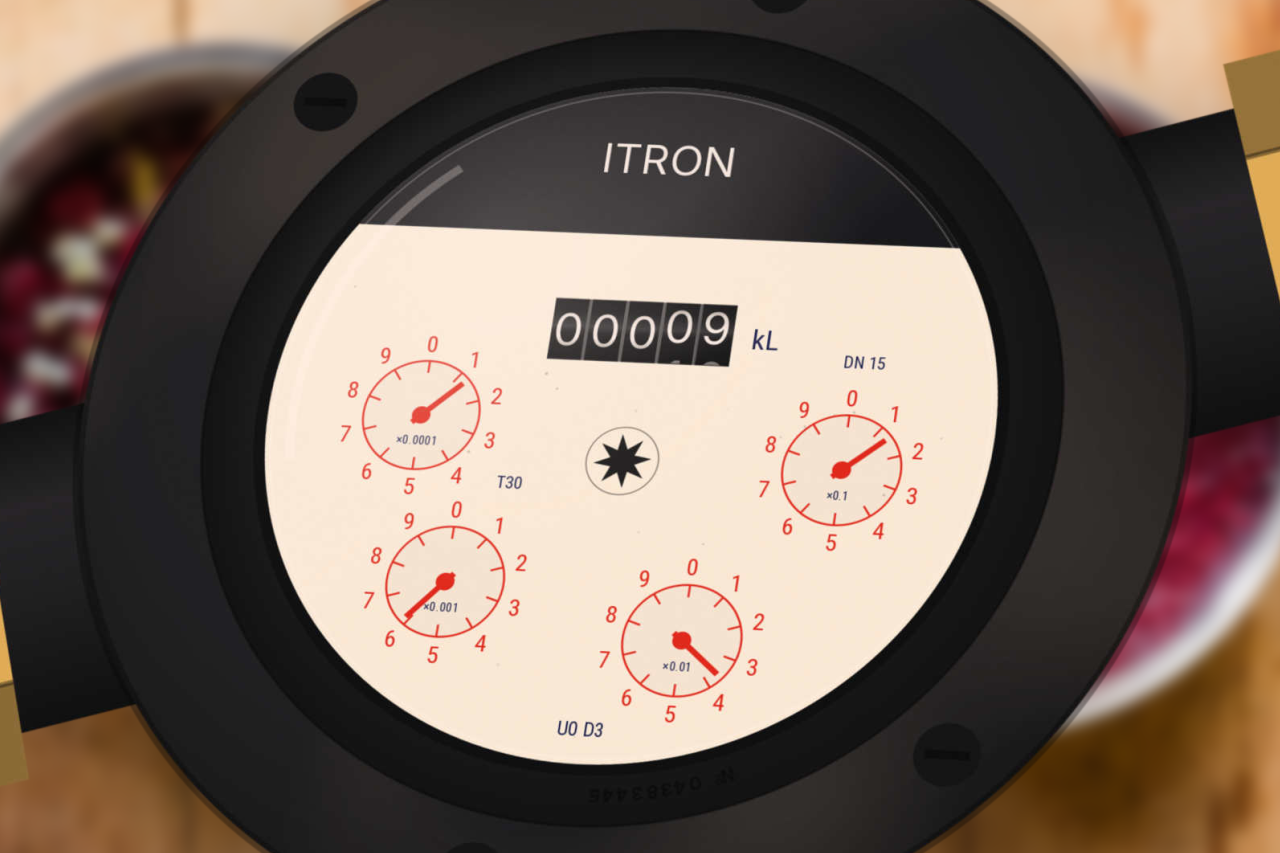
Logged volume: 9.1361 kL
